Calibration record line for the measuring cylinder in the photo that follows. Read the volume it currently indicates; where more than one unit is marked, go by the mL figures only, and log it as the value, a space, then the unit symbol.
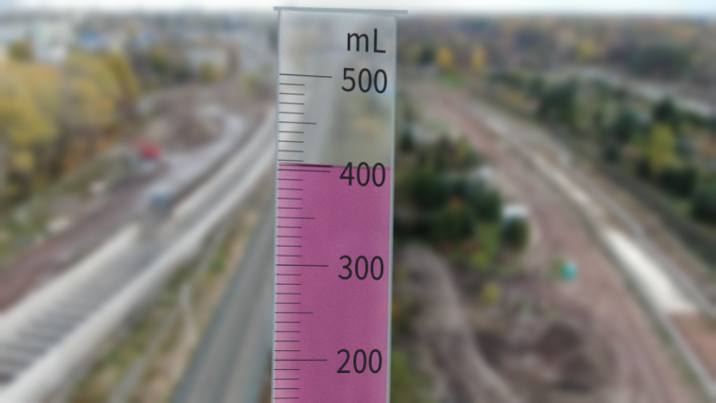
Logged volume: 405 mL
